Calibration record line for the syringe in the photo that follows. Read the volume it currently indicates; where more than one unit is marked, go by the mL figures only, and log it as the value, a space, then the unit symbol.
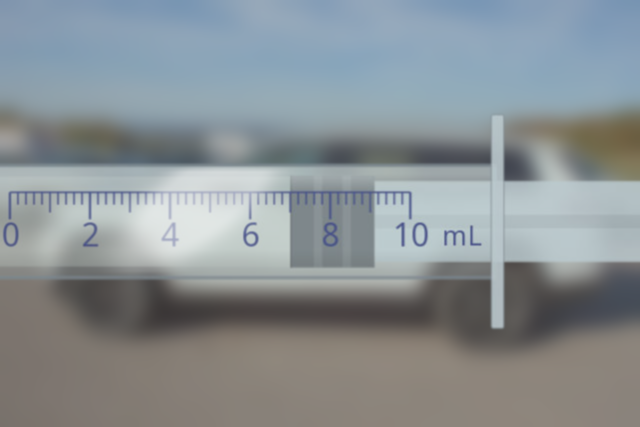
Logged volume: 7 mL
